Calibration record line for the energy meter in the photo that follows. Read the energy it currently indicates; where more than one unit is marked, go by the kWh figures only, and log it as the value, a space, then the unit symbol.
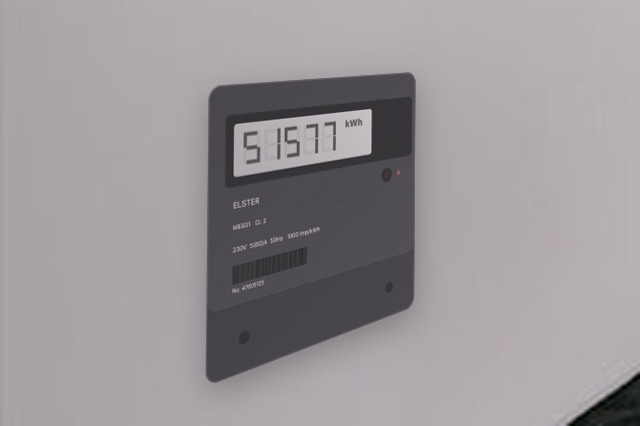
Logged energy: 51577 kWh
